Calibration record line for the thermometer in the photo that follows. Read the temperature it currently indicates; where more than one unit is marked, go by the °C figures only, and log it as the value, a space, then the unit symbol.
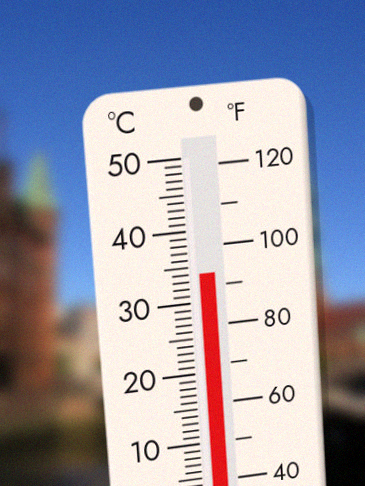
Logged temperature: 34 °C
